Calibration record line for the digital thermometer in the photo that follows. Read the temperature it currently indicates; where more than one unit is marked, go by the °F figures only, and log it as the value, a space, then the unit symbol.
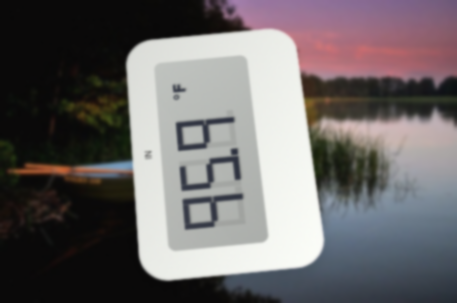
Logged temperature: 95.9 °F
